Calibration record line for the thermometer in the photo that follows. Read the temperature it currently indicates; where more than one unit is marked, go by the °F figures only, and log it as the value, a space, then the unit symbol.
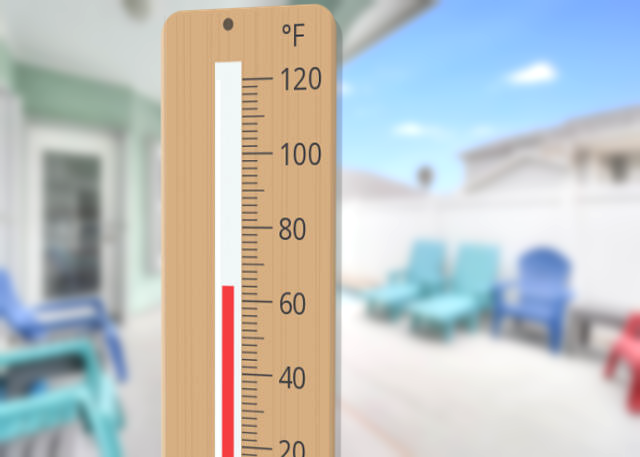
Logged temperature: 64 °F
